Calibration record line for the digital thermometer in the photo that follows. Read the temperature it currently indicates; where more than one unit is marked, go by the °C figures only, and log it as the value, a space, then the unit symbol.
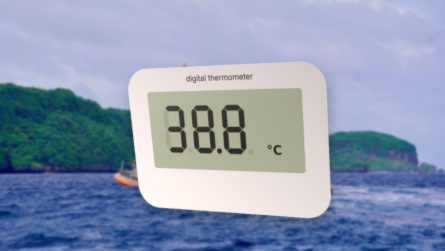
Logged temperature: 38.8 °C
